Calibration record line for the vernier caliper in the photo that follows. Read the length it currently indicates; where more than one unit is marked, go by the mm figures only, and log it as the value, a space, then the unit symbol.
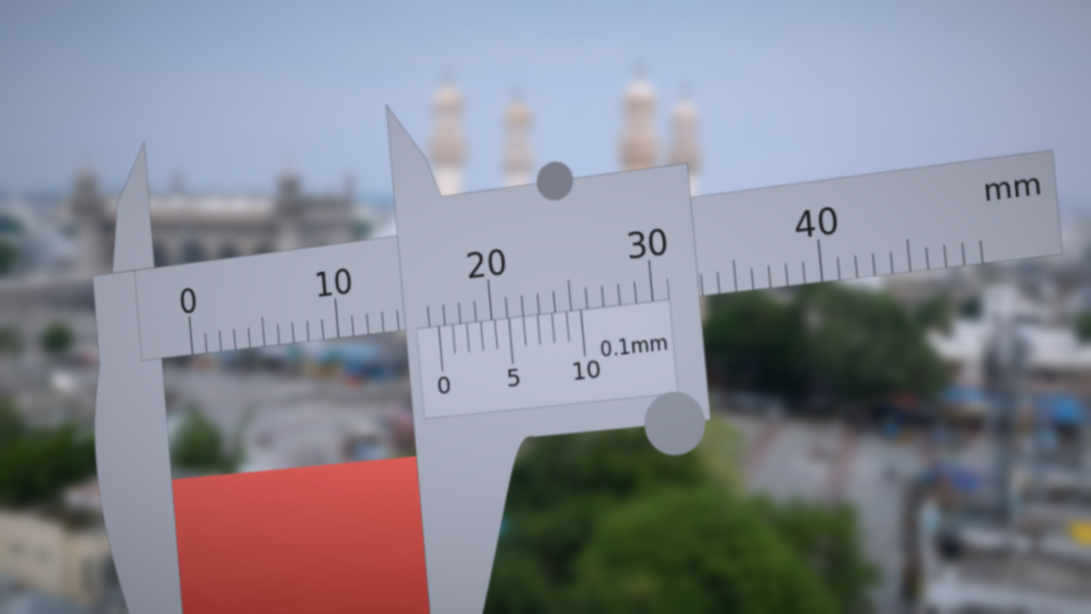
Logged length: 16.6 mm
